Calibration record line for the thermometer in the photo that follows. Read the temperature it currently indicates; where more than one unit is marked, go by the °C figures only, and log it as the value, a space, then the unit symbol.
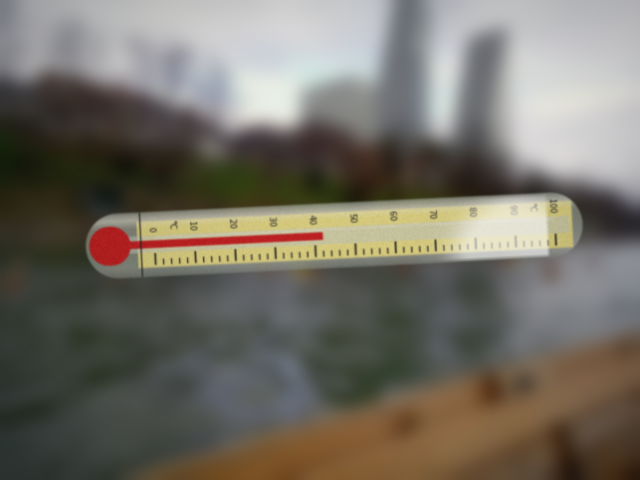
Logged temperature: 42 °C
